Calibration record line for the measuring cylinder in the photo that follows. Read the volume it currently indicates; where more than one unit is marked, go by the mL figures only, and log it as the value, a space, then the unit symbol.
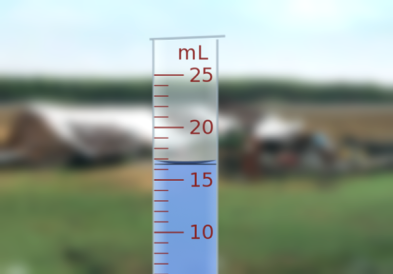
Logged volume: 16.5 mL
